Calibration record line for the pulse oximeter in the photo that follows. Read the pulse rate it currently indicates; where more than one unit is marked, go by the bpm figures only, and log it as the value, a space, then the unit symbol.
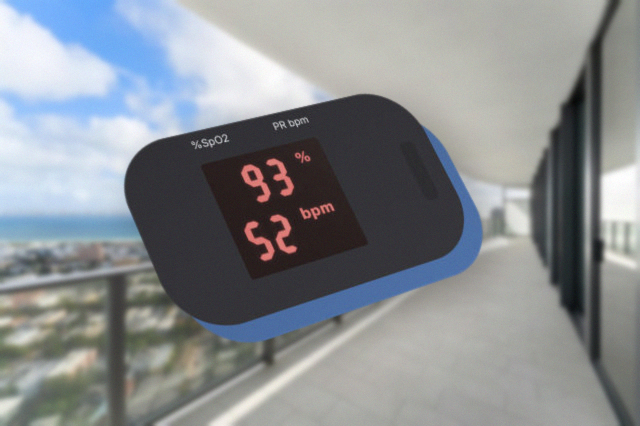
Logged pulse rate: 52 bpm
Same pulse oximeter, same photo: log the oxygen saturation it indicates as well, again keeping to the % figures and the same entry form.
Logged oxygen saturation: 93 %
